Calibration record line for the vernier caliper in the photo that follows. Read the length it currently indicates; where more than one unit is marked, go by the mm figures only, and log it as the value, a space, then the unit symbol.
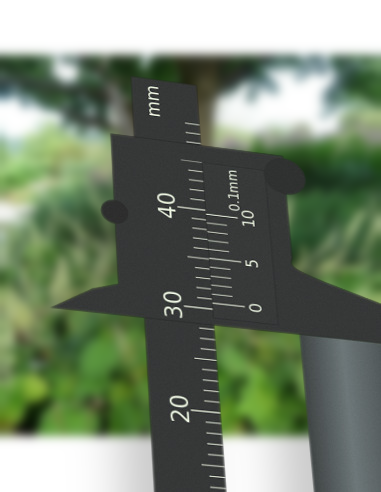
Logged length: 30.6 mm
